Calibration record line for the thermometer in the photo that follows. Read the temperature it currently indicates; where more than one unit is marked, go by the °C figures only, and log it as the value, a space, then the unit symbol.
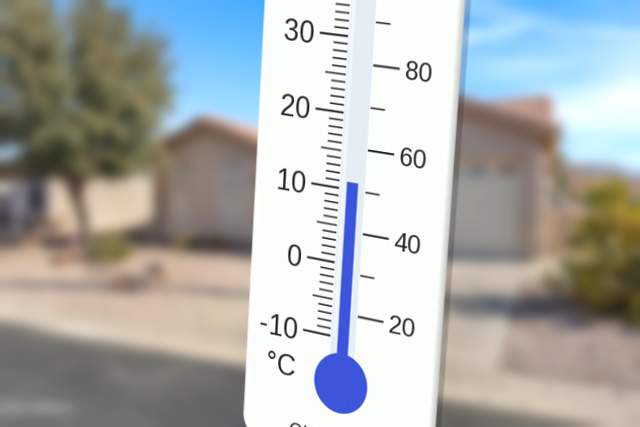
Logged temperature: 11 °C
